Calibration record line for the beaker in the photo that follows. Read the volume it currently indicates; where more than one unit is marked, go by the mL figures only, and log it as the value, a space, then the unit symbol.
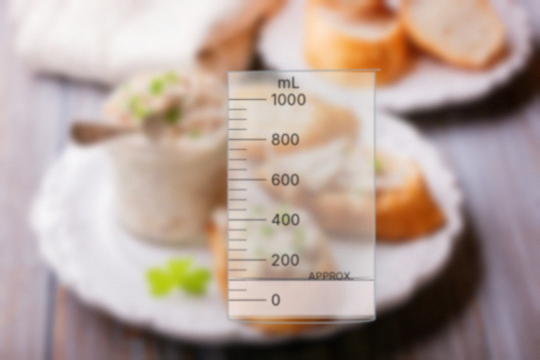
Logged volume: 100 mL
